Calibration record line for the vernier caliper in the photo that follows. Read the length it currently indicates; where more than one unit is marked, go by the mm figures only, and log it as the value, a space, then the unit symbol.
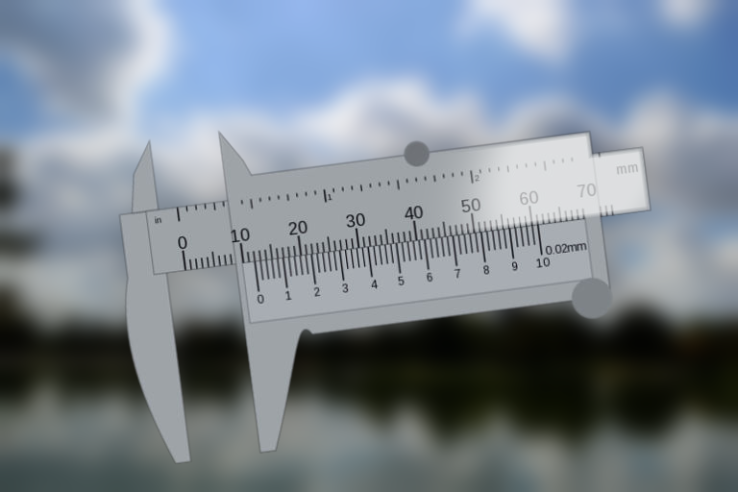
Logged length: 12.0 mm
